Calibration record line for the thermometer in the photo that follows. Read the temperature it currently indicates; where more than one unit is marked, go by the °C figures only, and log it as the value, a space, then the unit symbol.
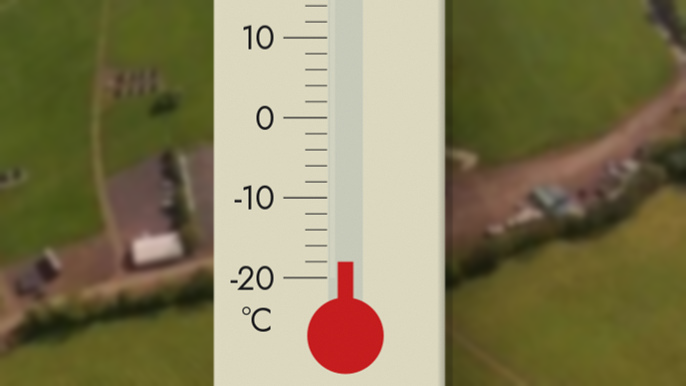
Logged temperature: -18 °C
